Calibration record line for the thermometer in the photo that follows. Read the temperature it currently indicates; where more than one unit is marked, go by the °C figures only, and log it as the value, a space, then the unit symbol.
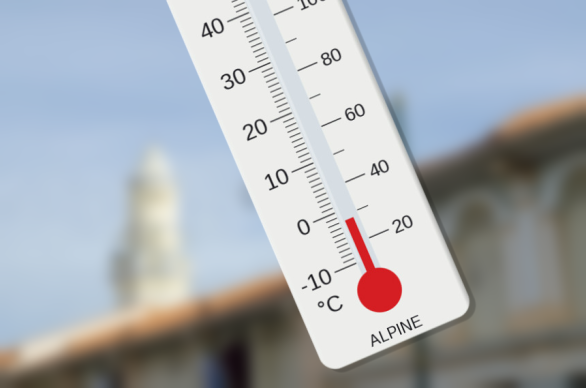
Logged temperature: -2 °C
